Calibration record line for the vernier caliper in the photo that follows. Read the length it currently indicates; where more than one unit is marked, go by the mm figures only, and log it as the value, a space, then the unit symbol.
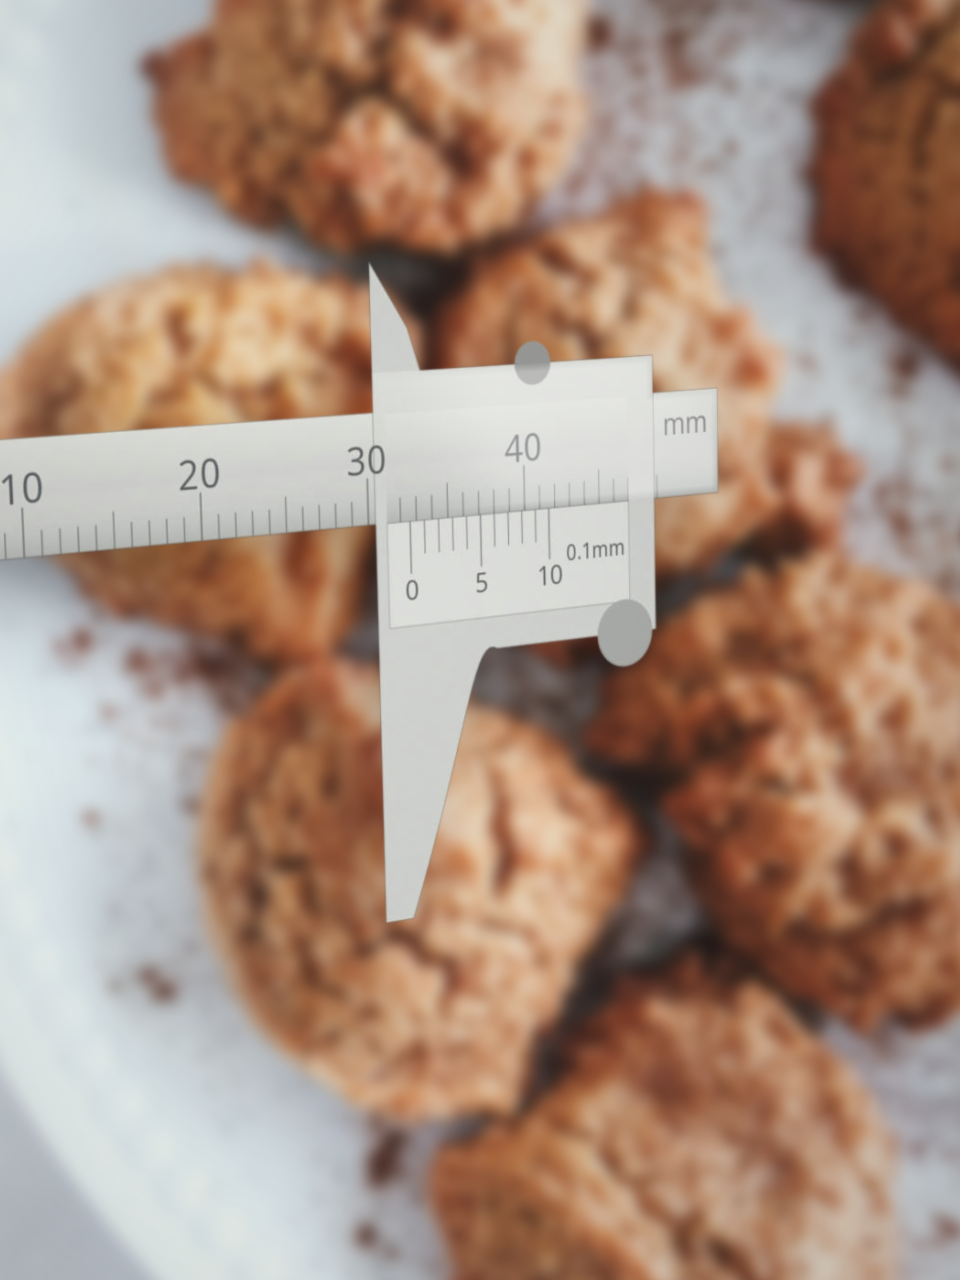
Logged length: 32.6 mm
